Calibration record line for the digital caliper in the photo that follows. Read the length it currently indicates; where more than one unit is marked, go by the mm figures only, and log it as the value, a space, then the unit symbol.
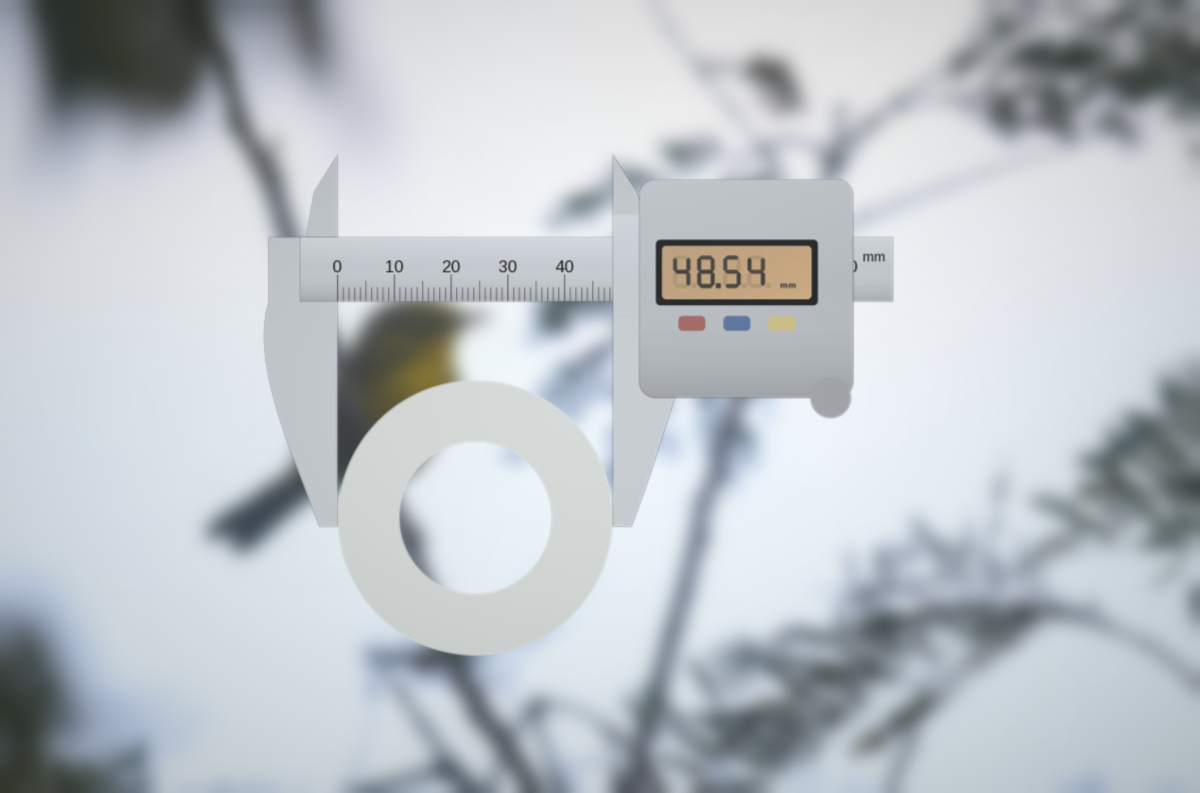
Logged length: 48.54 mm
